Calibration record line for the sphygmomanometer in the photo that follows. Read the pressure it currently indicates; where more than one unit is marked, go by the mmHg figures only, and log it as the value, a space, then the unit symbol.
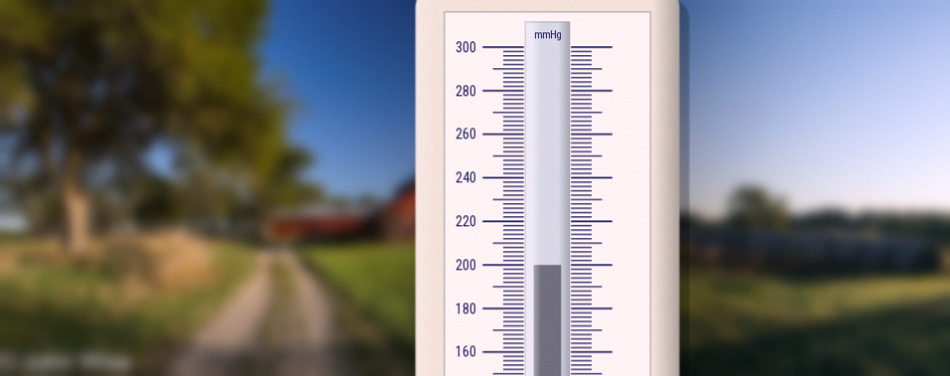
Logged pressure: 200 mmHg
